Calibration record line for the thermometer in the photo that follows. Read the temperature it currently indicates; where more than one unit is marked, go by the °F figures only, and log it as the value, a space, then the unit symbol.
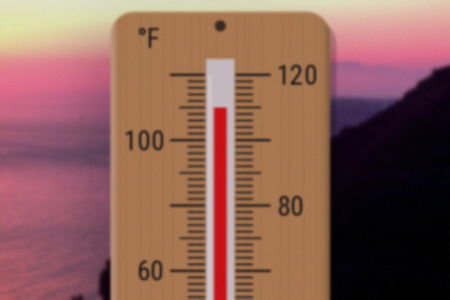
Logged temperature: 110 °F
